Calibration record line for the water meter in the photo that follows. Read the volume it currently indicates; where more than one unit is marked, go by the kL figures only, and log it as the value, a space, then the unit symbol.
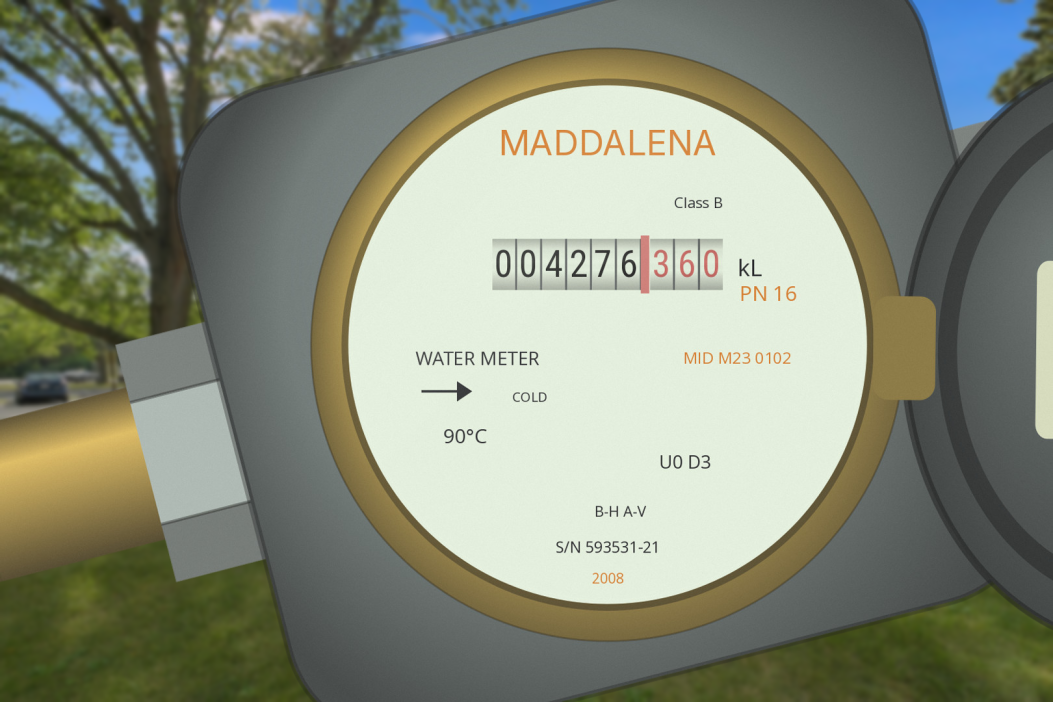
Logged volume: 4276.360 kL
